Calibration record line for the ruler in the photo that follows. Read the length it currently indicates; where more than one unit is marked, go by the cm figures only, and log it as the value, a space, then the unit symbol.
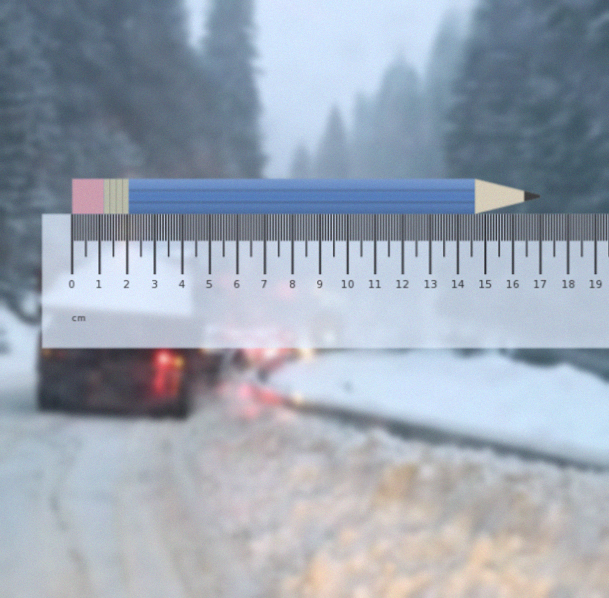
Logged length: 17 cm
